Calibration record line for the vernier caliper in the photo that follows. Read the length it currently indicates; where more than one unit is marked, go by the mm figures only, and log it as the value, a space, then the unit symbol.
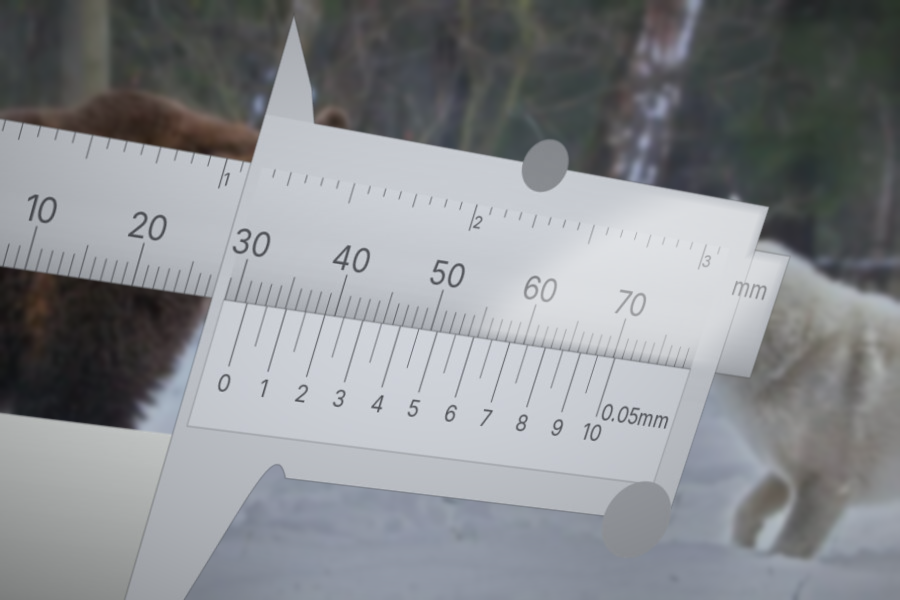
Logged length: 31.2 mm
